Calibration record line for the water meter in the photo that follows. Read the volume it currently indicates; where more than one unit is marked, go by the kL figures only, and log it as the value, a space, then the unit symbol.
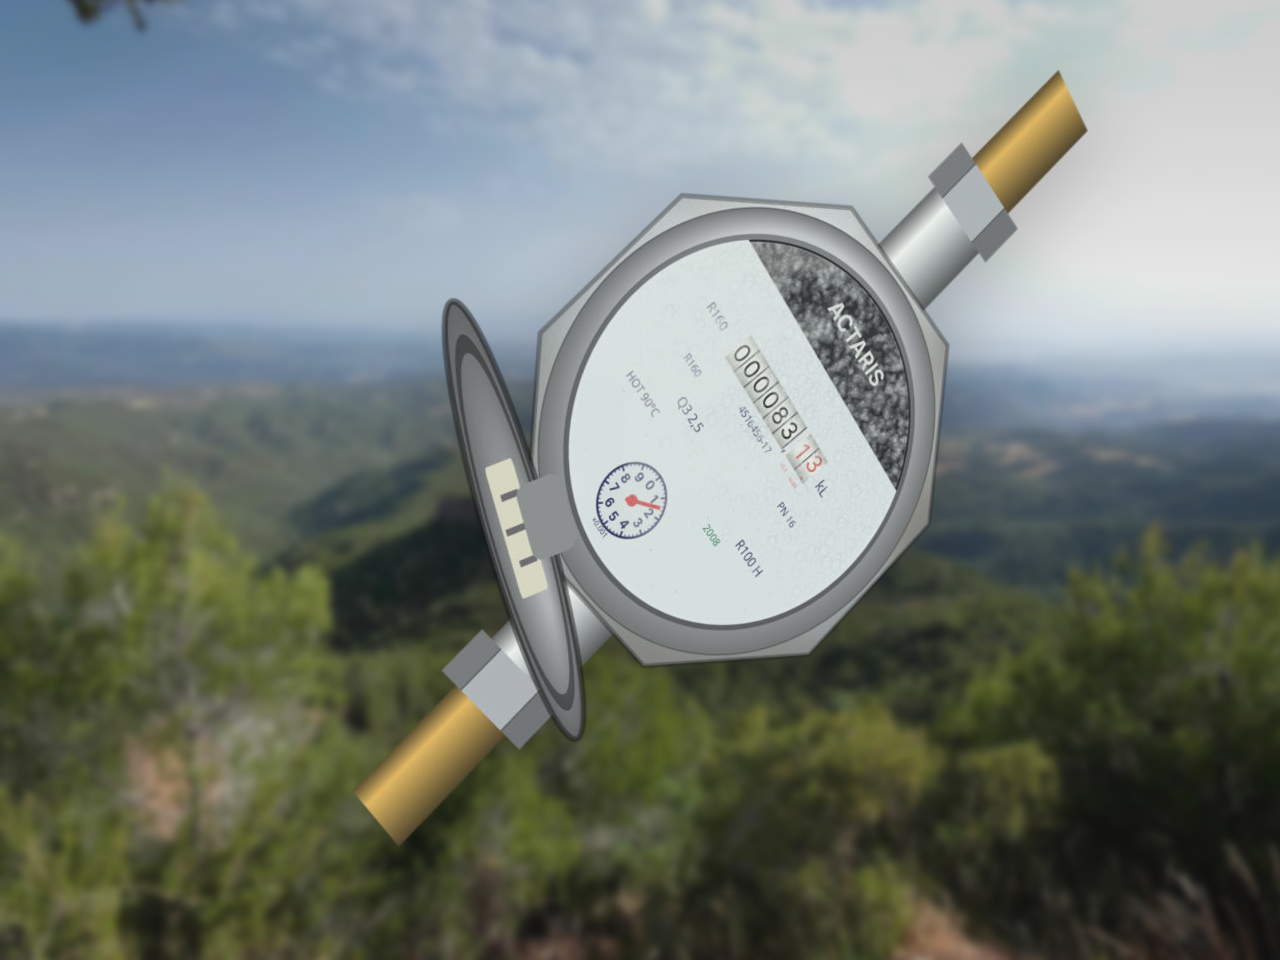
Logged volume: 83.131 kL
